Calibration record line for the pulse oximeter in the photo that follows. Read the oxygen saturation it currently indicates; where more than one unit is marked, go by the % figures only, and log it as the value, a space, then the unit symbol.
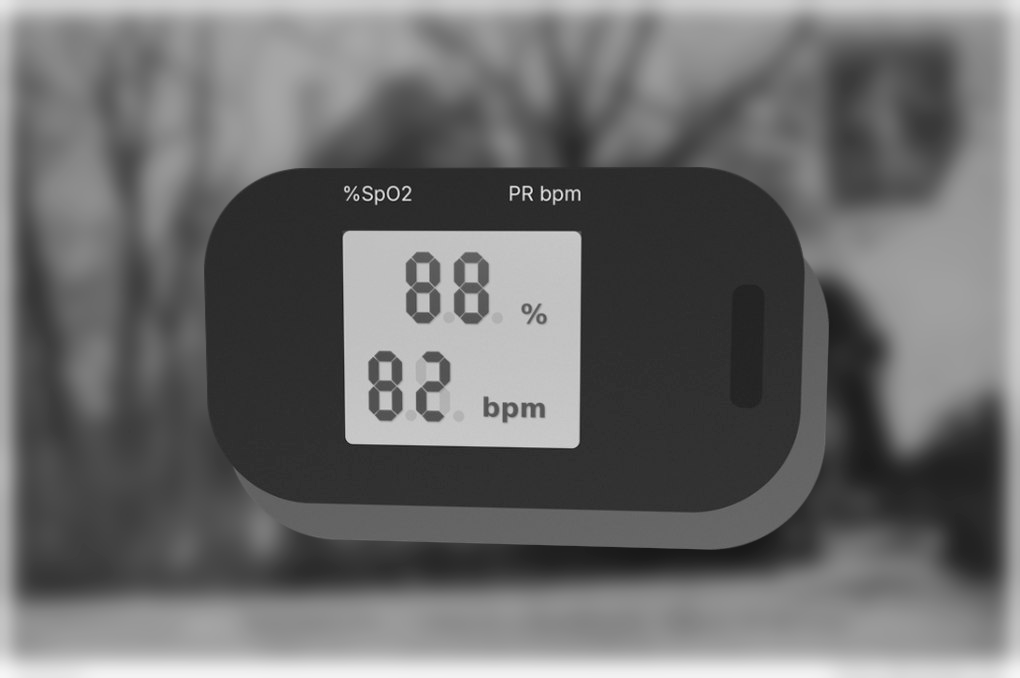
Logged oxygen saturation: 88 %
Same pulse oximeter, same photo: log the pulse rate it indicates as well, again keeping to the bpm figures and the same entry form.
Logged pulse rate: 82 bpm
